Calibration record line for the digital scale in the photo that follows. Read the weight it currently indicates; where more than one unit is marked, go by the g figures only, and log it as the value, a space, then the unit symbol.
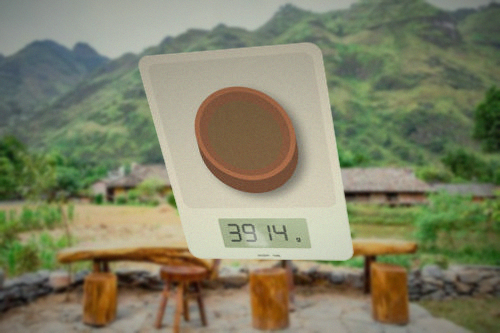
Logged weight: 3914 g
